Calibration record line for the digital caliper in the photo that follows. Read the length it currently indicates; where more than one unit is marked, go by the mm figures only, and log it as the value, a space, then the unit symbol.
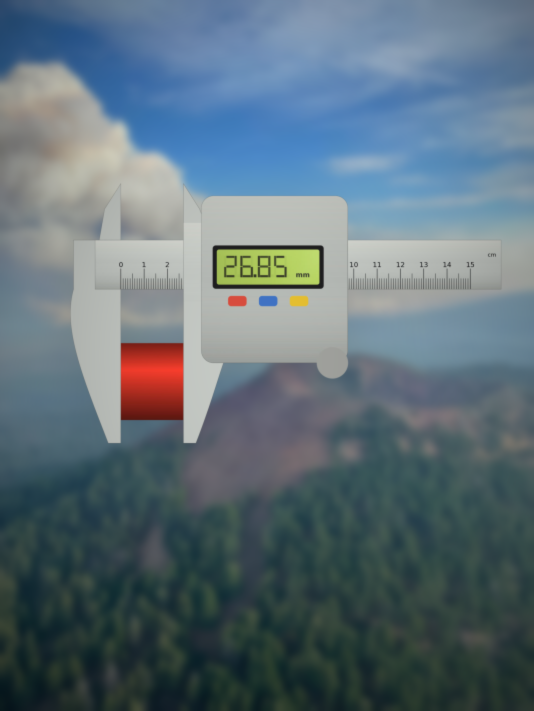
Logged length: 26.85 mm
